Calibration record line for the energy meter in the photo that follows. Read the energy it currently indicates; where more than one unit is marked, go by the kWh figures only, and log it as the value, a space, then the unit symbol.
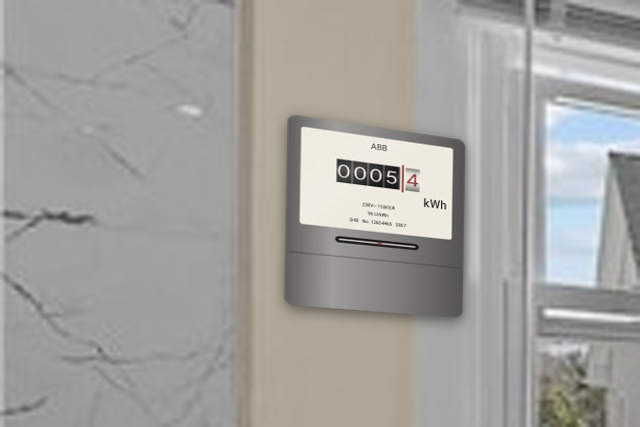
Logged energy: 5.4 kWh
